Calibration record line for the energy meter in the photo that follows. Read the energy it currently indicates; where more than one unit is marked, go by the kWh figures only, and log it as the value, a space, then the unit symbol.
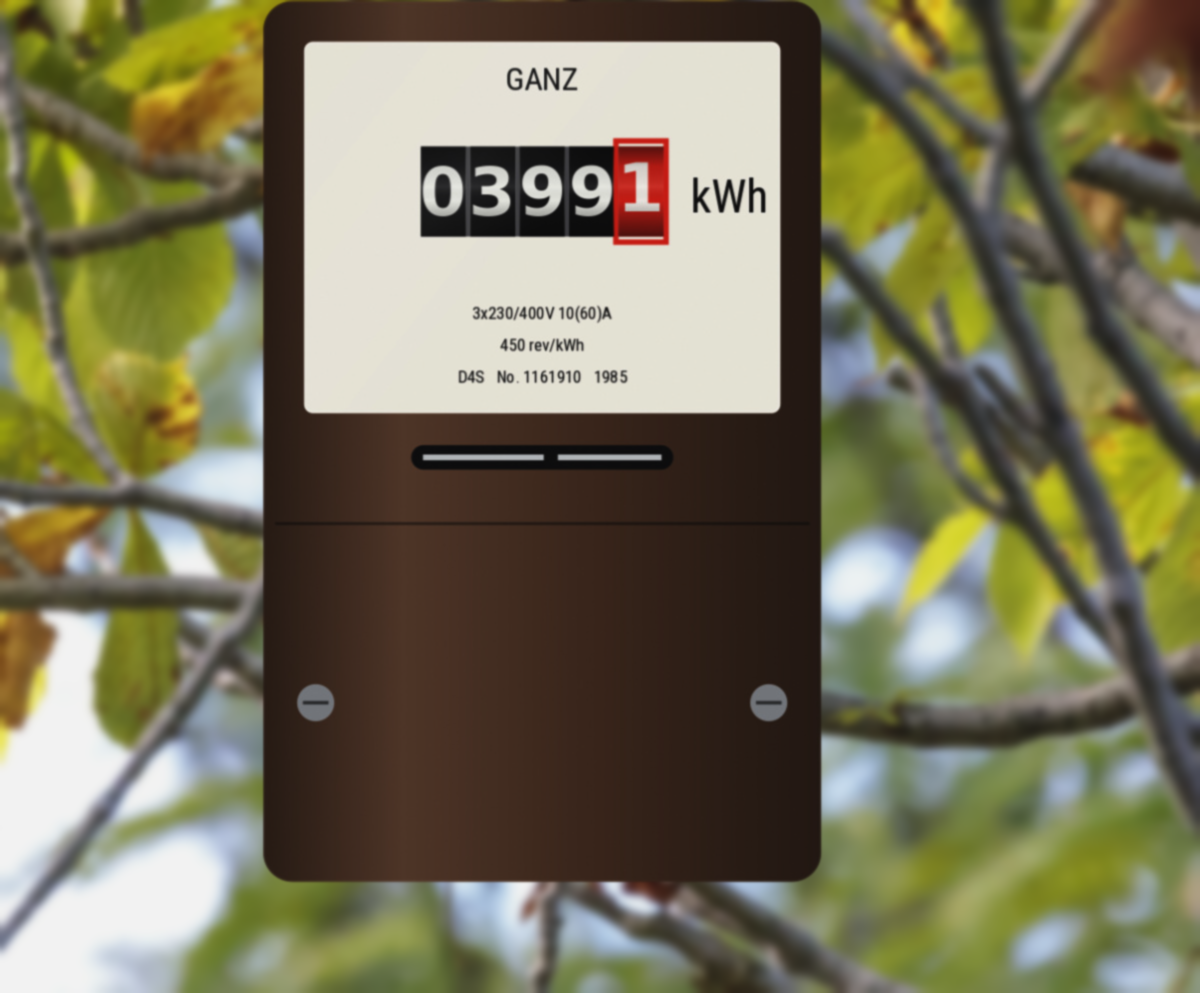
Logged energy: 399.1 kWh
